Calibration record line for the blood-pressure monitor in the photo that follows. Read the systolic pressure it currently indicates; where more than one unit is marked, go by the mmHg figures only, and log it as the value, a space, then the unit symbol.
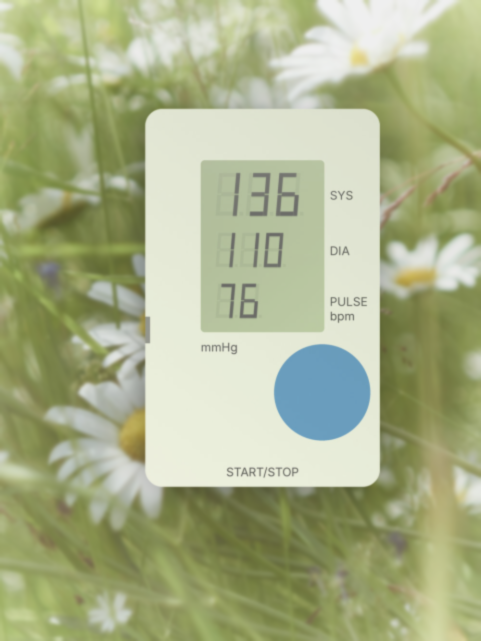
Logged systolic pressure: 136 mmHg
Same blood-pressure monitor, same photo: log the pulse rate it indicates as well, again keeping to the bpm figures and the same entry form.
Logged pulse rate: 76 bpm
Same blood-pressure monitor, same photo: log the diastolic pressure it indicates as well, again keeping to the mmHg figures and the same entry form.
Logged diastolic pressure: 110 mmHg
